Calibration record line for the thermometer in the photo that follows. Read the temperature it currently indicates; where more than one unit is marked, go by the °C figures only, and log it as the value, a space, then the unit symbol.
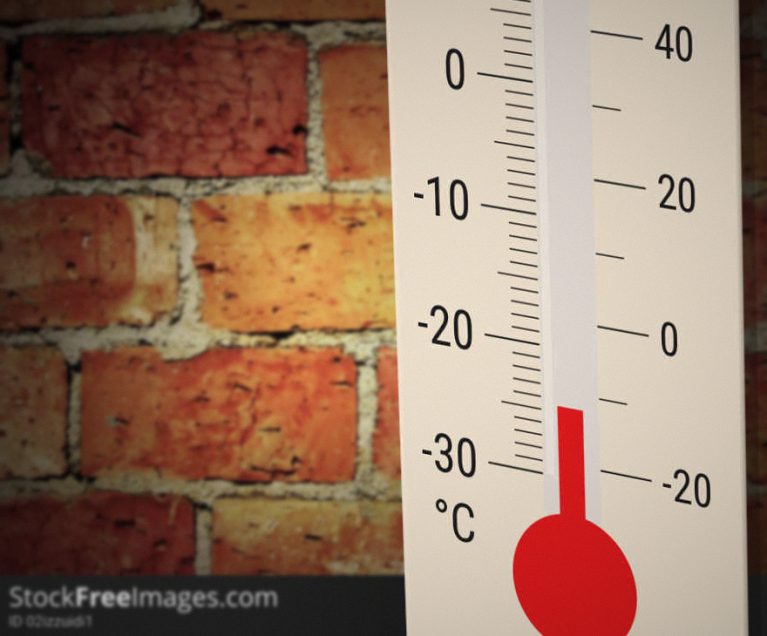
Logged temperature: -24.5 °C
